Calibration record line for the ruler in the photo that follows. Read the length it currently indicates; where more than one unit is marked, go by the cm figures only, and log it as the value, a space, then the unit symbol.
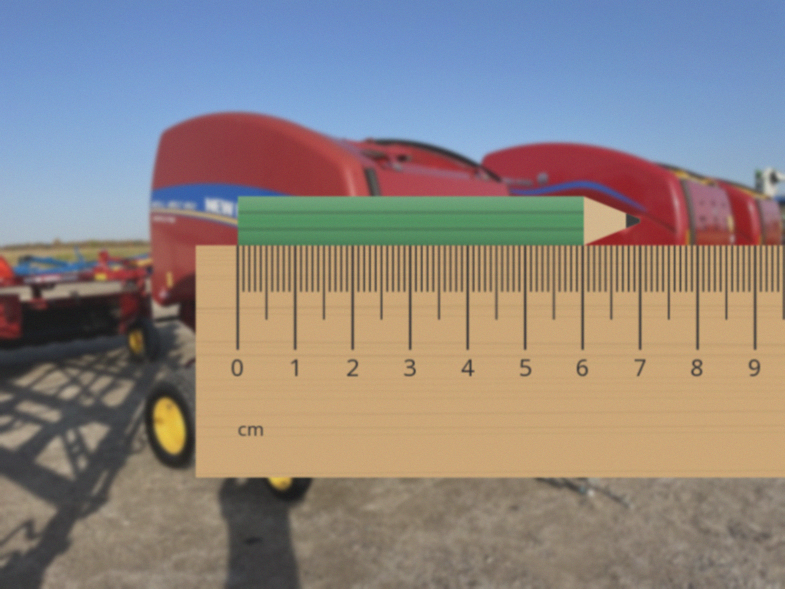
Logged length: 7 cm
